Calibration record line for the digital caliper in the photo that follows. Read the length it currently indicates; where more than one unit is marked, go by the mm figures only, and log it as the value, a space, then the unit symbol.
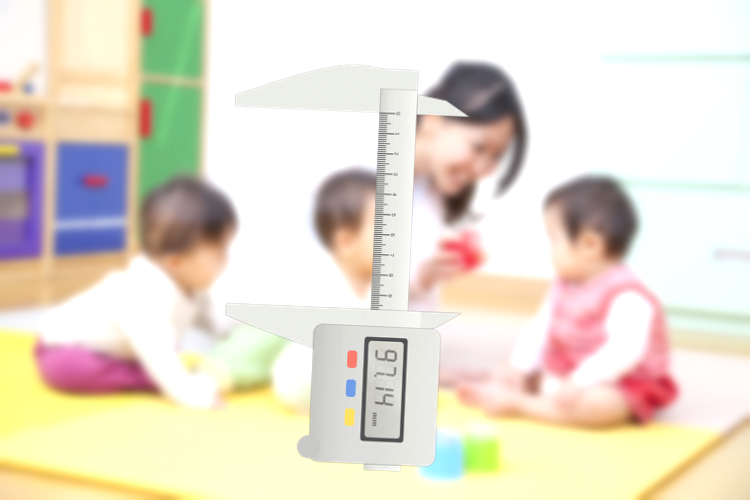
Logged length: 97.14 mm
